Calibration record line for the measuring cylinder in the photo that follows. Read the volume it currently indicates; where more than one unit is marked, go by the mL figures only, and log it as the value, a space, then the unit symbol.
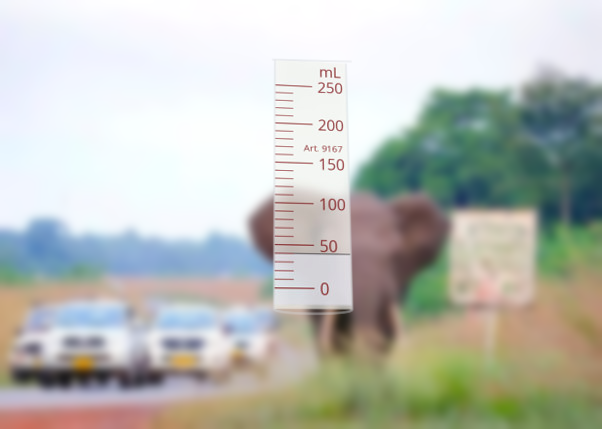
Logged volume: 40 mL
